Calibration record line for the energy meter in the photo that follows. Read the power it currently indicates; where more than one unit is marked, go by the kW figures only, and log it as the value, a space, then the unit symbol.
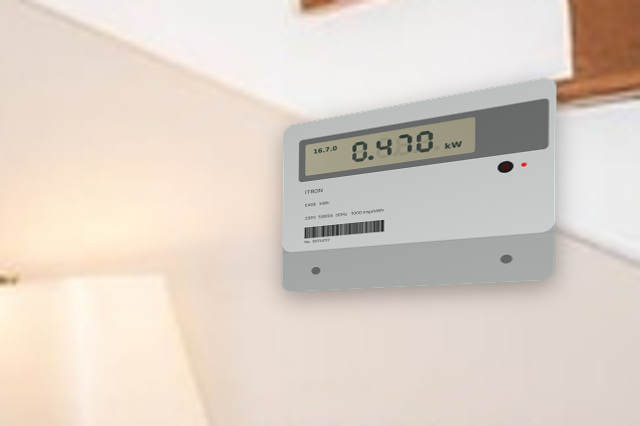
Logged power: 0.470 kW
